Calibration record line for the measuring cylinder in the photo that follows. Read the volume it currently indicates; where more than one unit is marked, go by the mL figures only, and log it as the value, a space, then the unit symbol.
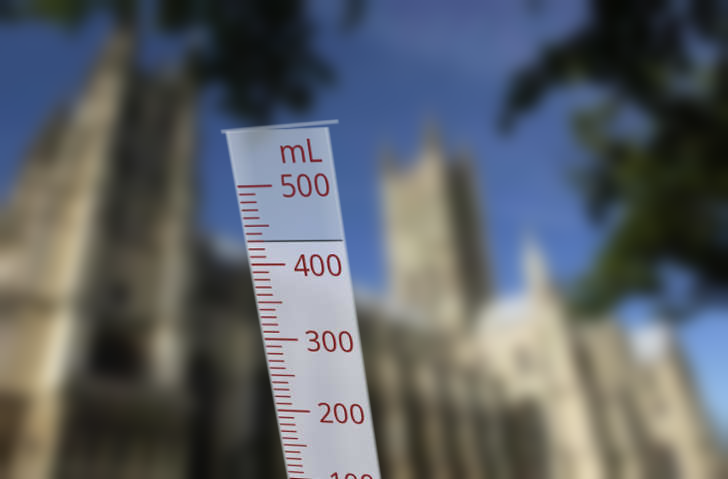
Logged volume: 430 mL
